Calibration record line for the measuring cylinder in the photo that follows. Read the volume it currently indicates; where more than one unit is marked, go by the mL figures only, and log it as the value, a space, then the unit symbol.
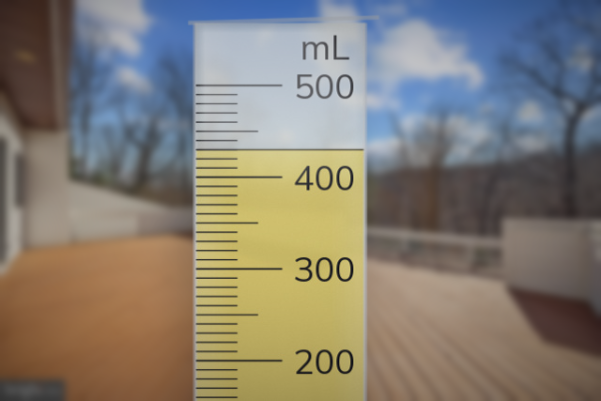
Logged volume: 430 mL
